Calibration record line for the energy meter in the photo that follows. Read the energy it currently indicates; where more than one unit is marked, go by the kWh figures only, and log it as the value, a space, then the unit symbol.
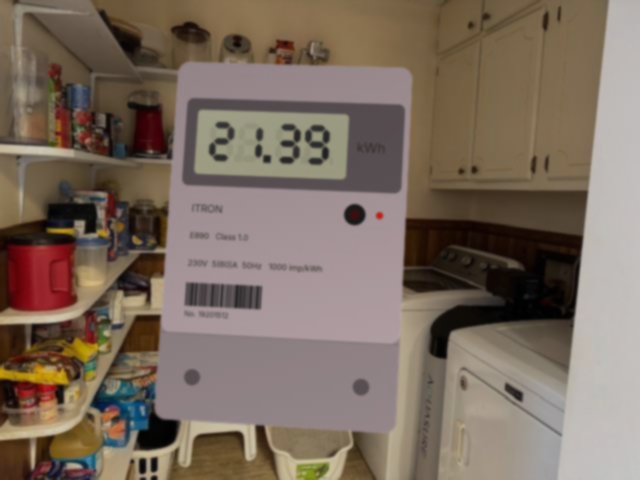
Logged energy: 21.39 kWh
